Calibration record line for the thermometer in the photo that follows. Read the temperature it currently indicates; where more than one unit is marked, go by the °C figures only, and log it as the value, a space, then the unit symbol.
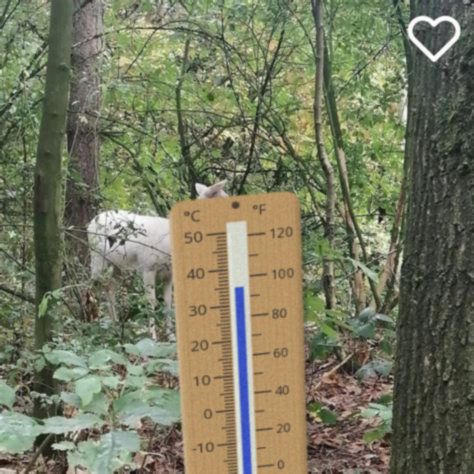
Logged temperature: 35 °C
